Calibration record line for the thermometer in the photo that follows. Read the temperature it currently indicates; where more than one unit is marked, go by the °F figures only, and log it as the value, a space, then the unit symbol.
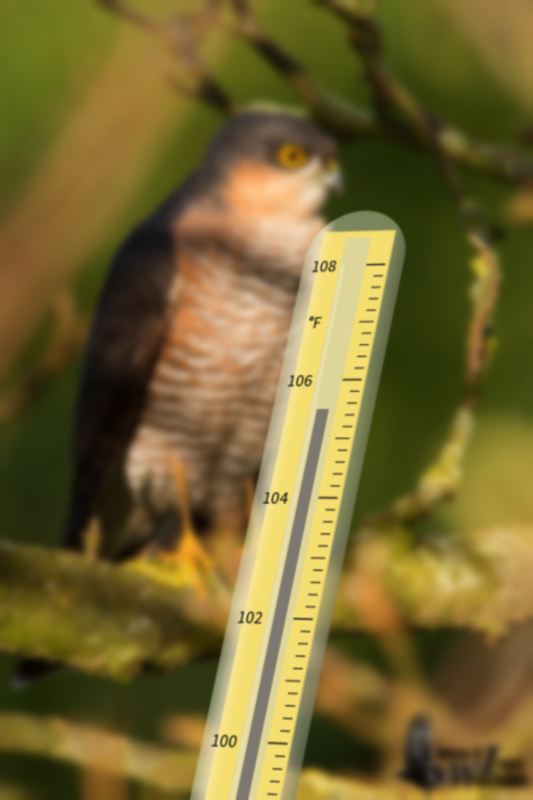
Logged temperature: 105.5 °F
